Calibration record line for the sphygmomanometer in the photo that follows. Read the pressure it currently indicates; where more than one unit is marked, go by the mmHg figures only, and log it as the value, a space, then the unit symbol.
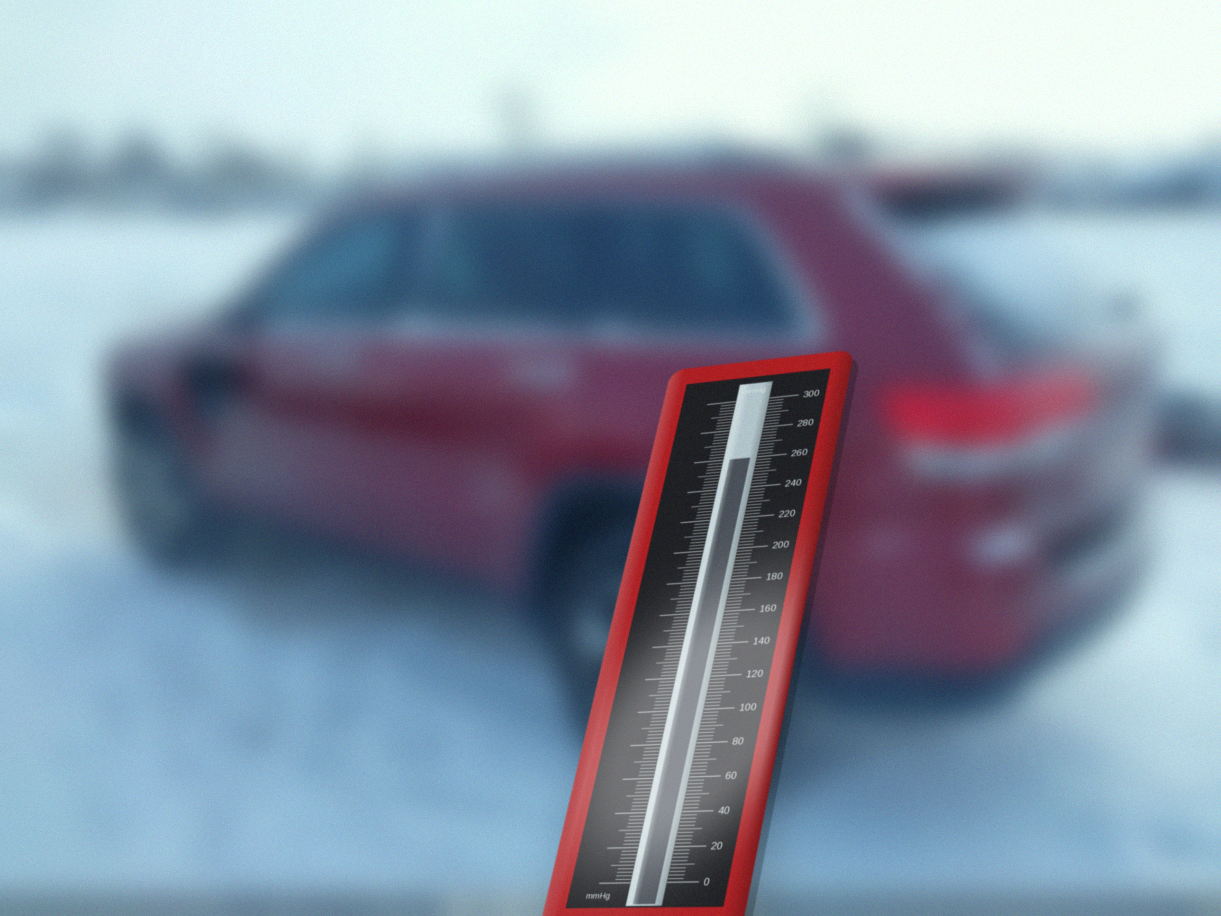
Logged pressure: 260 mmHg
